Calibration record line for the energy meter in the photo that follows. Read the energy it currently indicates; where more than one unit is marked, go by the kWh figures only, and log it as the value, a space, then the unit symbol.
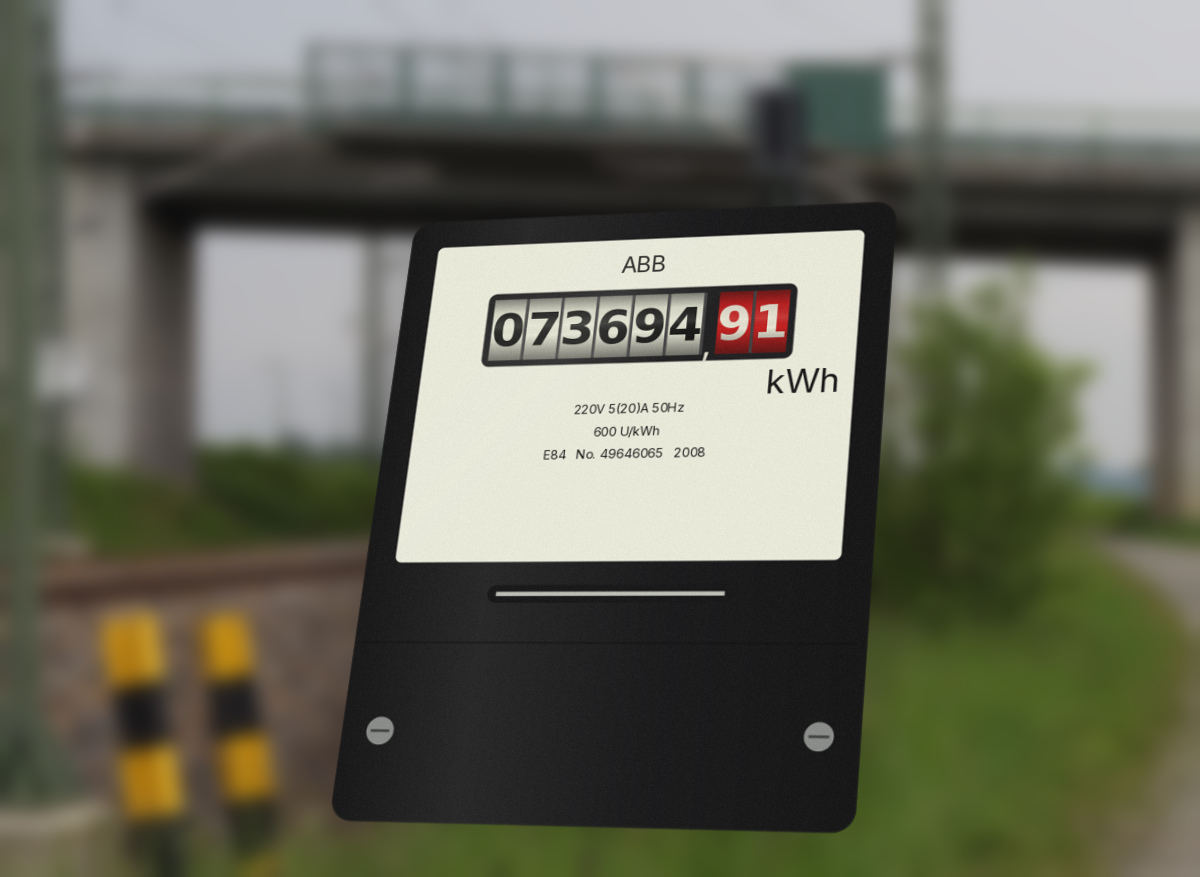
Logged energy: 73694.91 kWh
